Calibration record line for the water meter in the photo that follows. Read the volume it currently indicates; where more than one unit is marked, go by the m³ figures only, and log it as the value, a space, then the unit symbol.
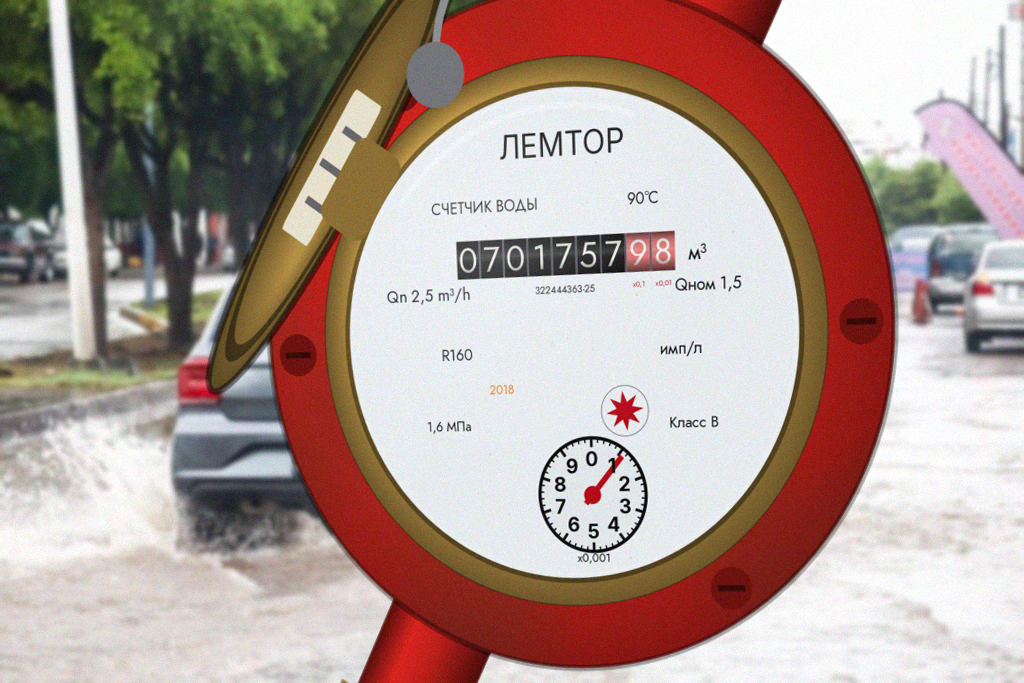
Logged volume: 701757.981 m³
